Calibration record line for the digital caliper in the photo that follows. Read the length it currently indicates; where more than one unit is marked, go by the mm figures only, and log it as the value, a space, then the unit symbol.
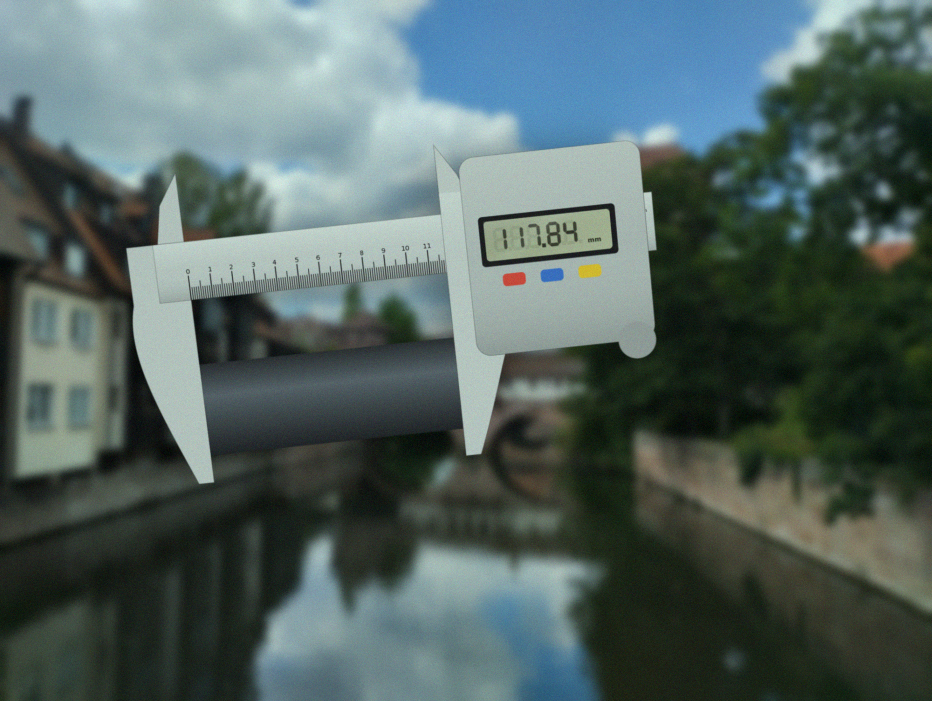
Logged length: 117.84 mm
